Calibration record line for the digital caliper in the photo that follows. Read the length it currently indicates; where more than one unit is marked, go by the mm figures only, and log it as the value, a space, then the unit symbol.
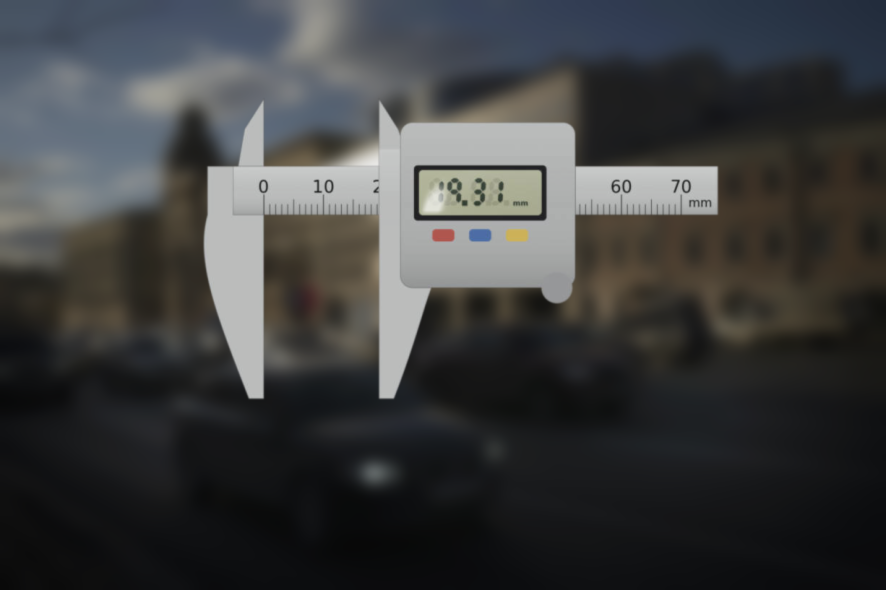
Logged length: 19.31 mm
